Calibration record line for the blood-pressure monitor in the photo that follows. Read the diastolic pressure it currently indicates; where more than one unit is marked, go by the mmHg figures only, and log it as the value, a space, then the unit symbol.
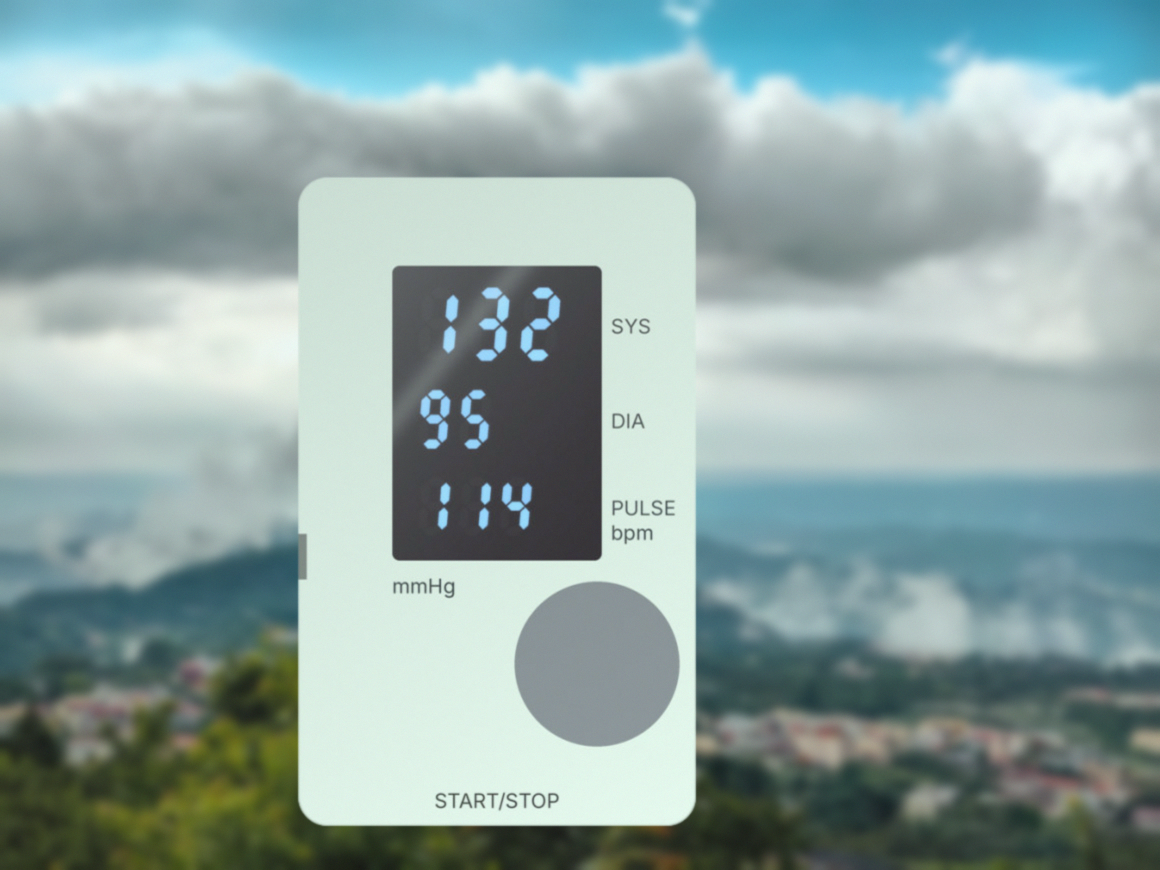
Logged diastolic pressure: 95 mmHg
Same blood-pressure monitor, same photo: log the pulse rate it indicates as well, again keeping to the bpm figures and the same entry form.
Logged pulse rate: 114 bpm
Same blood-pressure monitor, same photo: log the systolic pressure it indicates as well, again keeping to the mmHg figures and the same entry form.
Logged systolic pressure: 132 mmHg
